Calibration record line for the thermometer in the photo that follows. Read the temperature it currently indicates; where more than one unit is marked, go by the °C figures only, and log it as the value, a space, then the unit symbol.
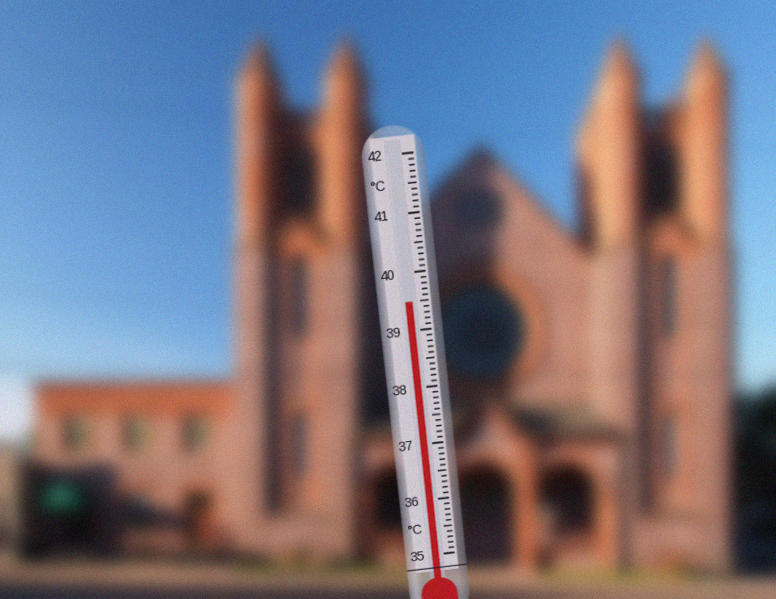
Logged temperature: 39.5 °C
